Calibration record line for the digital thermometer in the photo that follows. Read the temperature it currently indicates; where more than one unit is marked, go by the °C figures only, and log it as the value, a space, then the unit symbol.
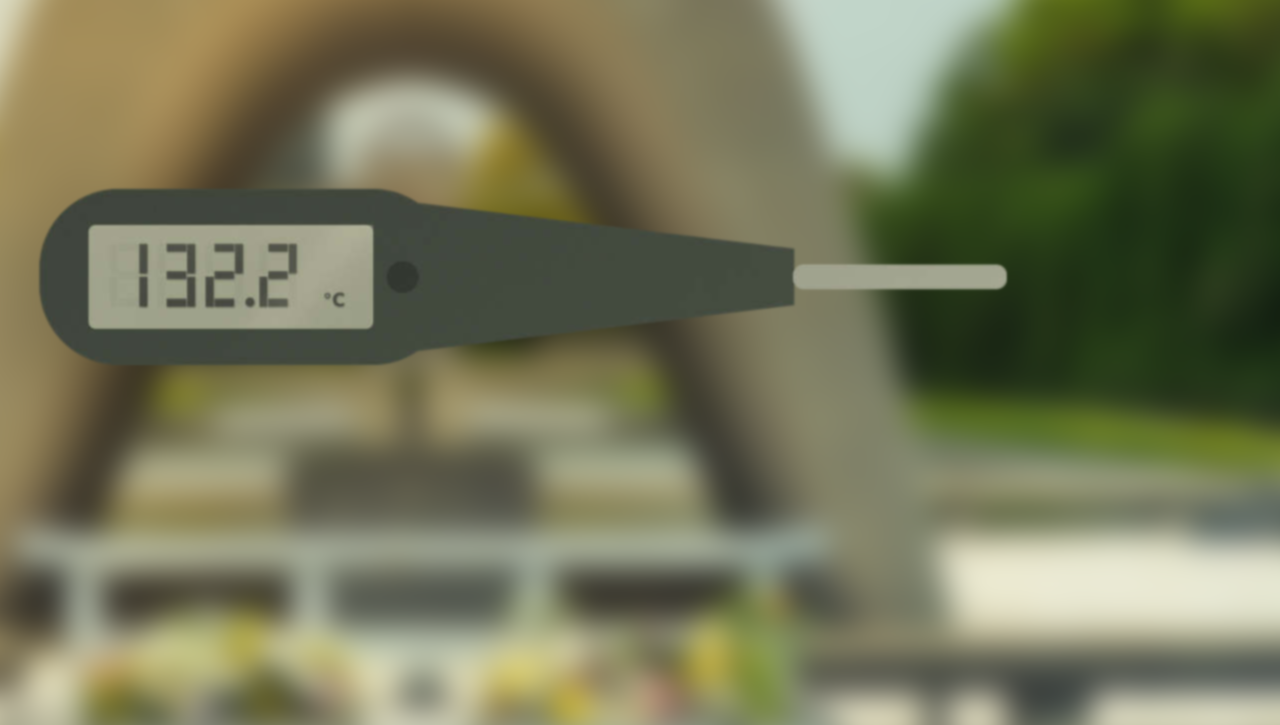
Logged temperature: 132.2 °C
